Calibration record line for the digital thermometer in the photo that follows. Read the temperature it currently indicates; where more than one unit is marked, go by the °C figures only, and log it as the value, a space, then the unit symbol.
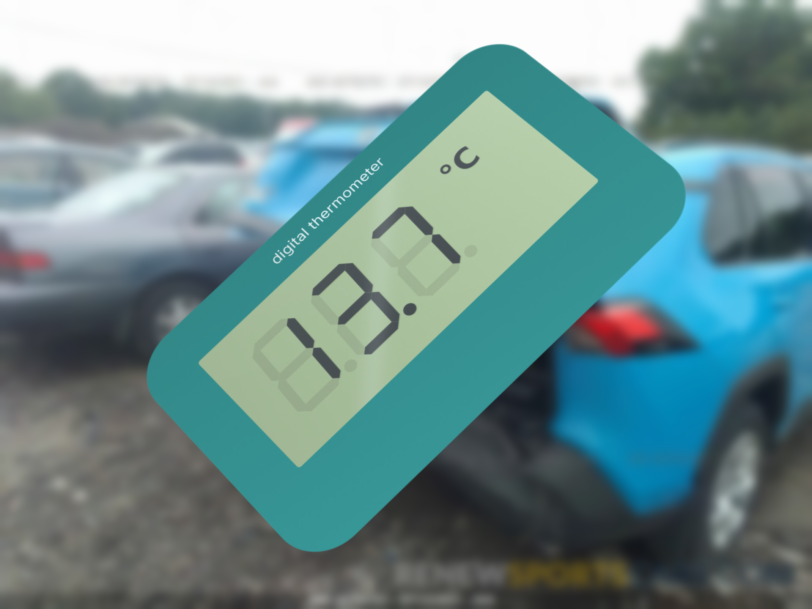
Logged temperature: 13.7 °C
